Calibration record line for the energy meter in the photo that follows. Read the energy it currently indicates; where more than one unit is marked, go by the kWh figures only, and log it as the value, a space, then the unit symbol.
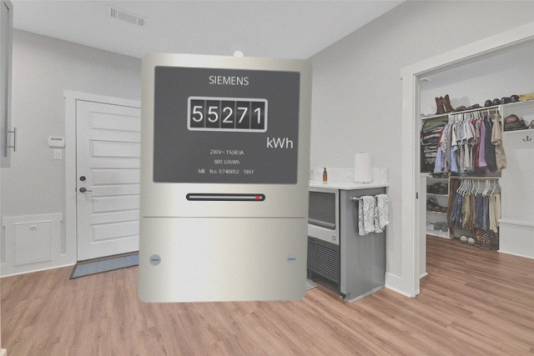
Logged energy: 55271 kWh
